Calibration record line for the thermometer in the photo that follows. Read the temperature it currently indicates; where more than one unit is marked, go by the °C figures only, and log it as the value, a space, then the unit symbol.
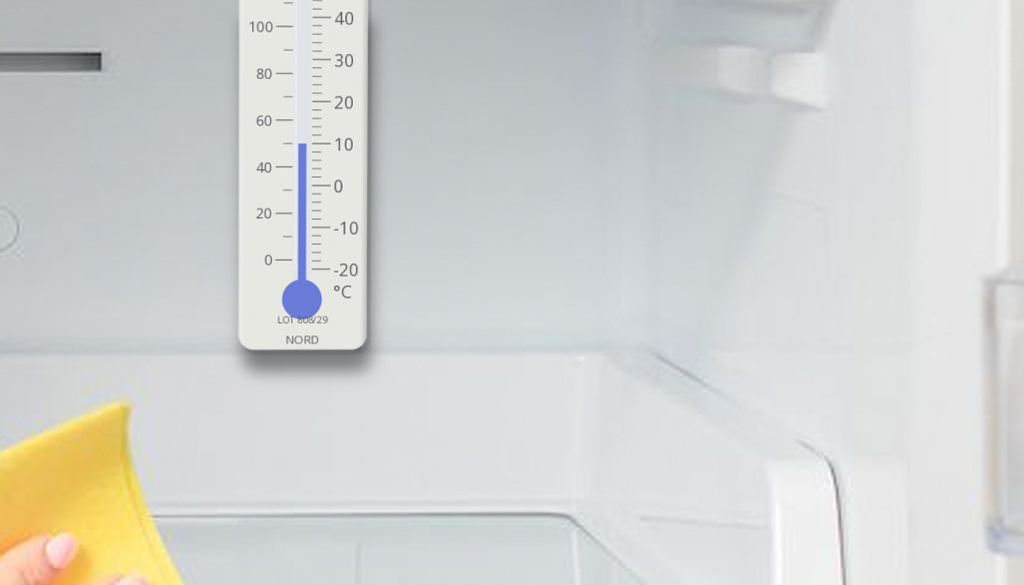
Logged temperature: 10 °C
